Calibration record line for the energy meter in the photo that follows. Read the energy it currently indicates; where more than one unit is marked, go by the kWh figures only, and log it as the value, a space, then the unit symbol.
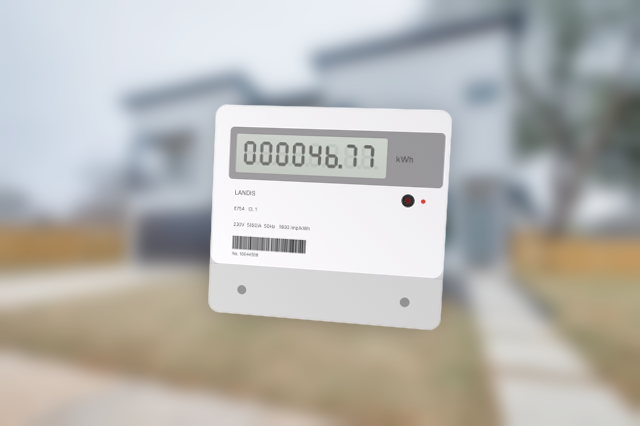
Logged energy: 46.77 kWh
